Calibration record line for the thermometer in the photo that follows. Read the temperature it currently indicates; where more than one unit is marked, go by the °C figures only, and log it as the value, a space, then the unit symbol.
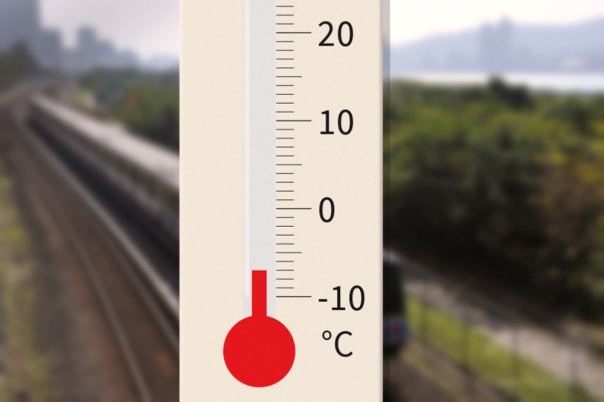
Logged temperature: -7 °C
